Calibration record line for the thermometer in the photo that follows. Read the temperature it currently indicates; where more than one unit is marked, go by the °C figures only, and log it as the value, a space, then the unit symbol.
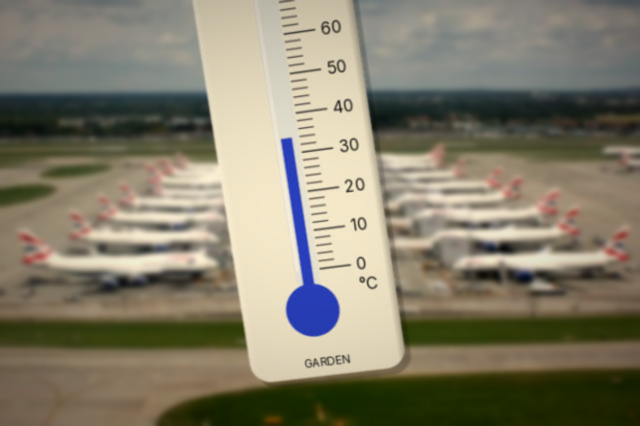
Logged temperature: 34 °C
